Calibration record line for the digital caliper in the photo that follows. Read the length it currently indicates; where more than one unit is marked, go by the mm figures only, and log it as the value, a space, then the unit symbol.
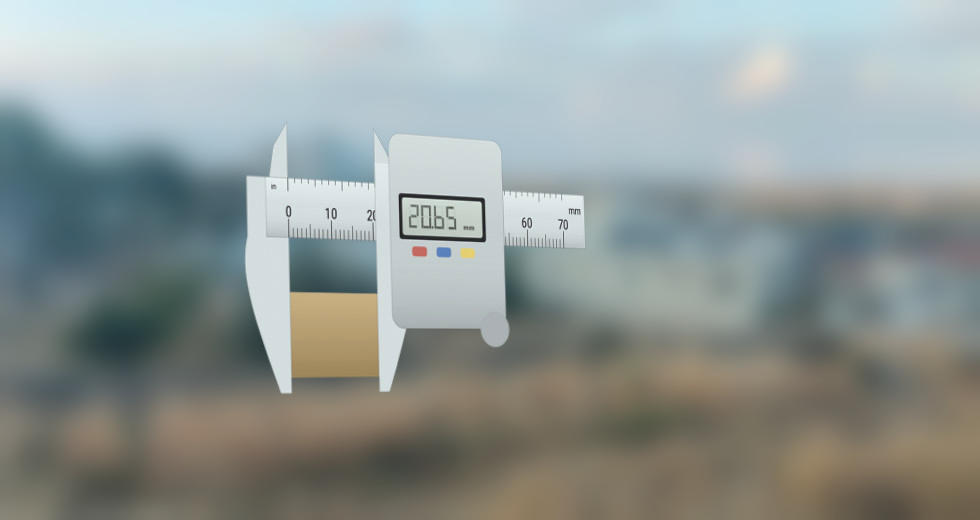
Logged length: 20.65 mm
